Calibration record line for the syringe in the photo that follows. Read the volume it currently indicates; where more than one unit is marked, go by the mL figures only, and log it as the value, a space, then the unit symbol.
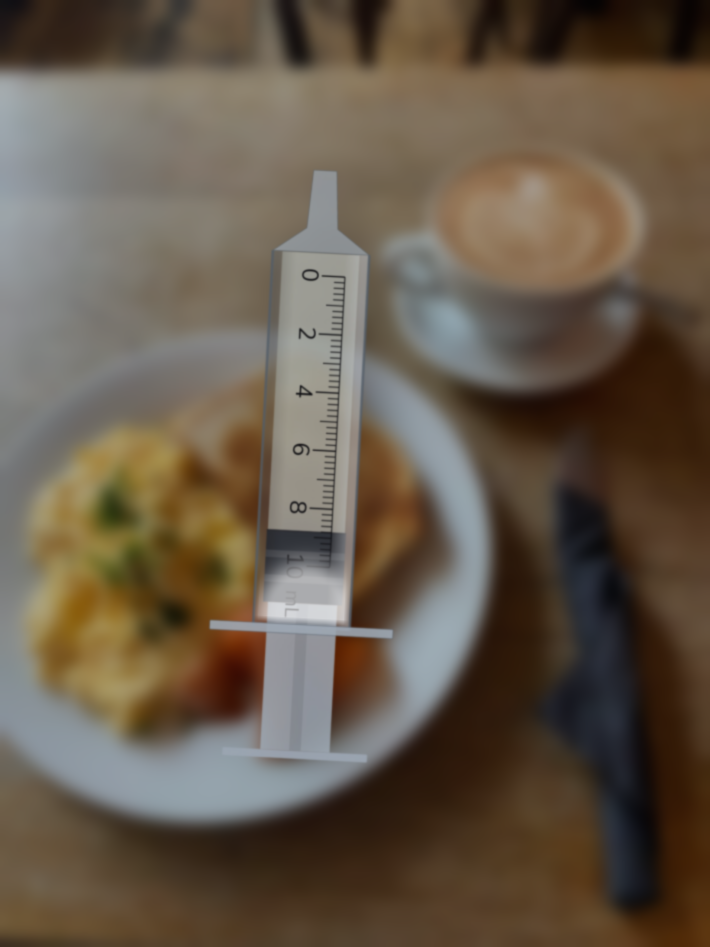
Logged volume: 8.8 mL
